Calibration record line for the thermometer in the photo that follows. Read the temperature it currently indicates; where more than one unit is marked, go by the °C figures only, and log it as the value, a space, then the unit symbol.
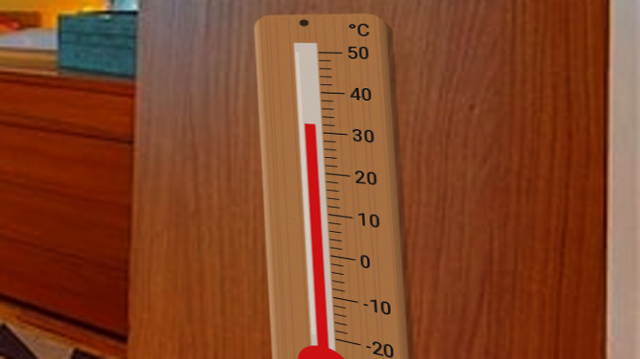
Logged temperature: 32 °C
